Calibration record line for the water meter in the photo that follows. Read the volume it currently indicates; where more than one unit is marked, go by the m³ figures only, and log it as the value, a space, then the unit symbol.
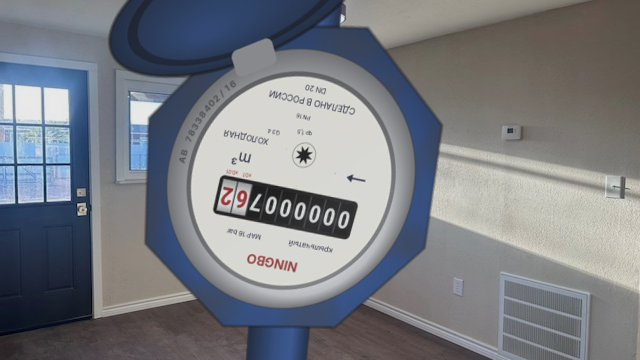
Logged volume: 7.62 m³
